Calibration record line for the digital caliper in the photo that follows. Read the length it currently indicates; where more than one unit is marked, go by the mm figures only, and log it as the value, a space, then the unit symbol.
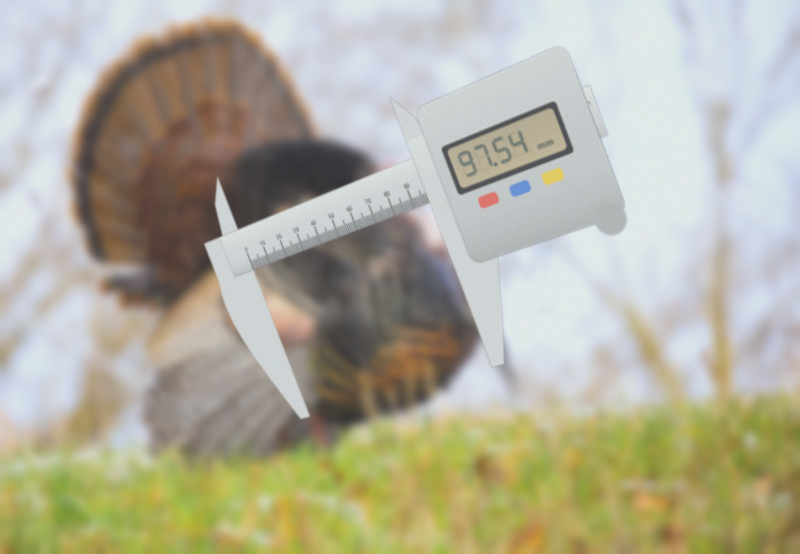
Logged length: 97.54 mm
